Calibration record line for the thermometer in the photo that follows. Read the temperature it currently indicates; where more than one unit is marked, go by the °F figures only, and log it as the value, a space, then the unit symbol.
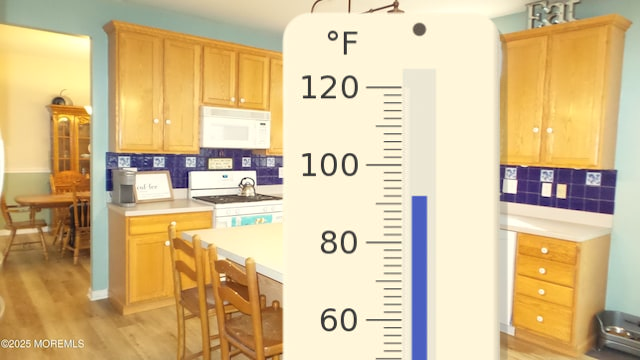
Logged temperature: 92 °F
